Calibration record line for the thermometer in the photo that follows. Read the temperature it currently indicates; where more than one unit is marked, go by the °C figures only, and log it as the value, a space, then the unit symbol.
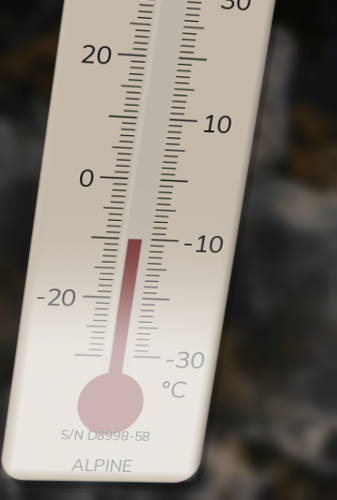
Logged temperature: -10 °C
